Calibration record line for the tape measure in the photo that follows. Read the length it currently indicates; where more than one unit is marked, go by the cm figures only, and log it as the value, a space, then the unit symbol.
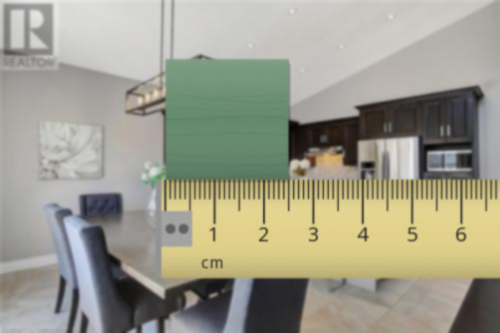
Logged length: 2.5 cm
